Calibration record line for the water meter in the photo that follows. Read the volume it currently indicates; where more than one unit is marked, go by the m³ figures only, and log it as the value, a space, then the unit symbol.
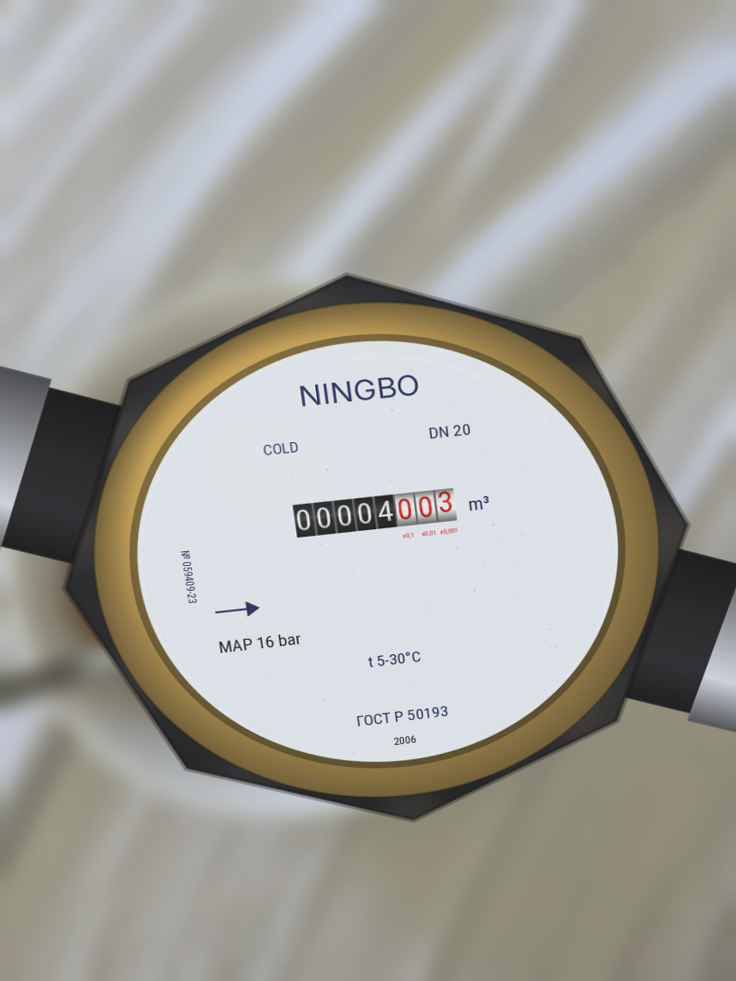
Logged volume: 4.003 m³
